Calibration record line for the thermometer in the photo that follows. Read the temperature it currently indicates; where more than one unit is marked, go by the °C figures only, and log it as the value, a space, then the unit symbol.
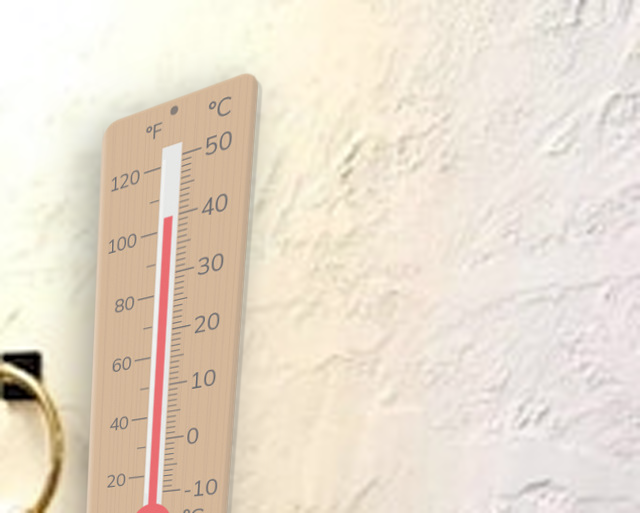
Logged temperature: 40 °C
